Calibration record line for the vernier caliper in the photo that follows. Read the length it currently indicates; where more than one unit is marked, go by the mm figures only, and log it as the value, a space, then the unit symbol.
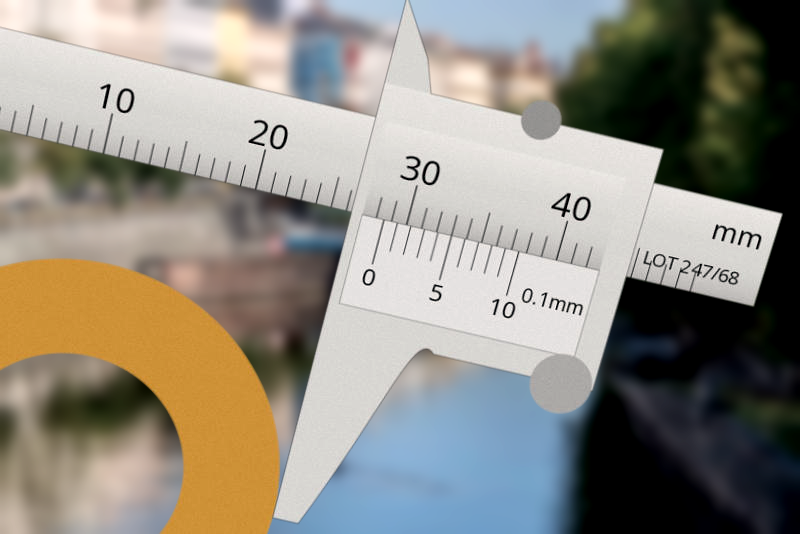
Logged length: 28.5 mm
